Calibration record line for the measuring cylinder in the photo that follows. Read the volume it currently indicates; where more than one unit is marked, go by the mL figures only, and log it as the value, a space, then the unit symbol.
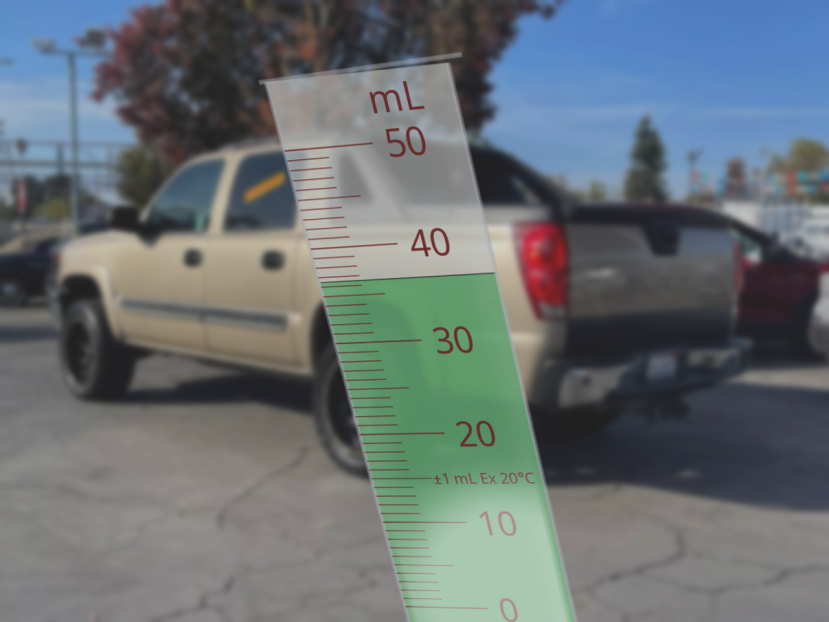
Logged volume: 36.5 mL
